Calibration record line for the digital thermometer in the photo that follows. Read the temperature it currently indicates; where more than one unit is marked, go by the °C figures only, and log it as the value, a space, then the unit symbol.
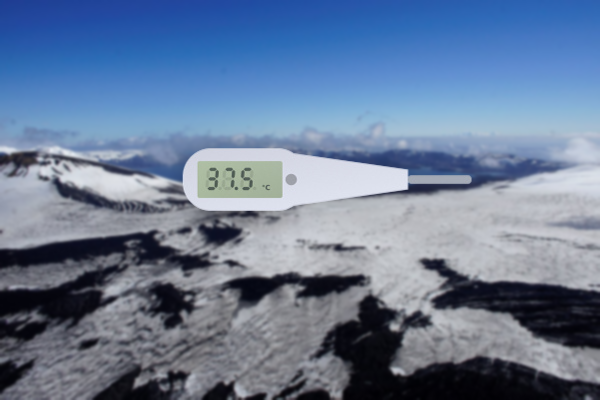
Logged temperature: 37.5 °C
